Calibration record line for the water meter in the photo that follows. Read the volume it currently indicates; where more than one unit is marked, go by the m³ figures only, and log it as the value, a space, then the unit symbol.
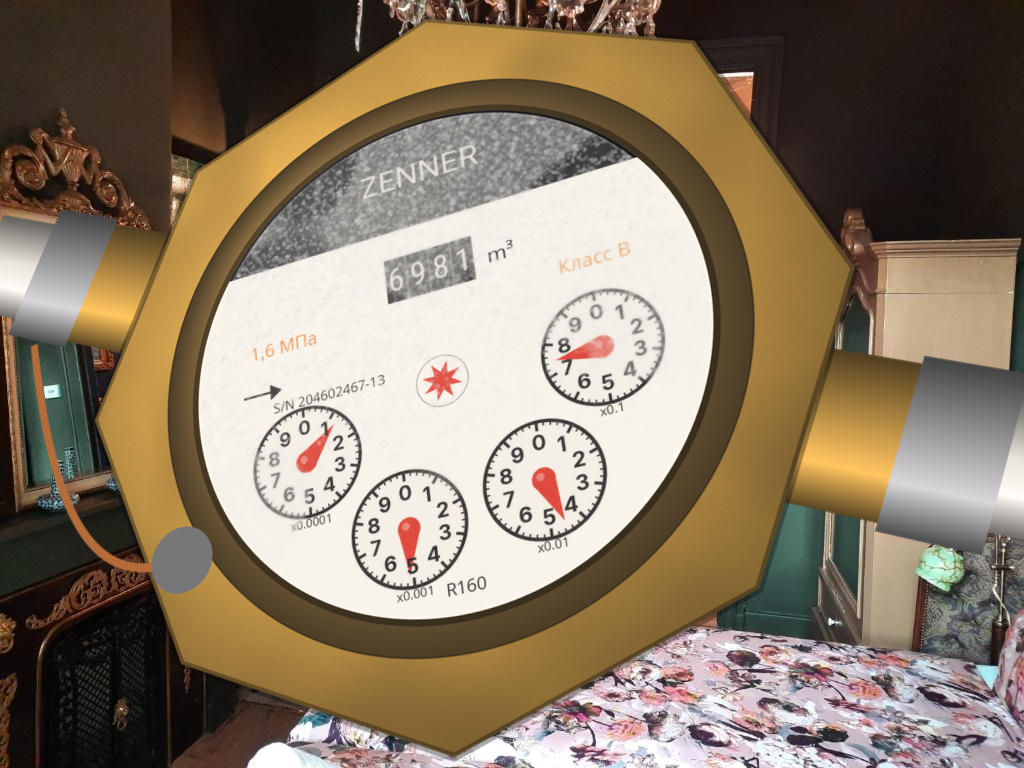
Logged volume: 6981.7451 m³
